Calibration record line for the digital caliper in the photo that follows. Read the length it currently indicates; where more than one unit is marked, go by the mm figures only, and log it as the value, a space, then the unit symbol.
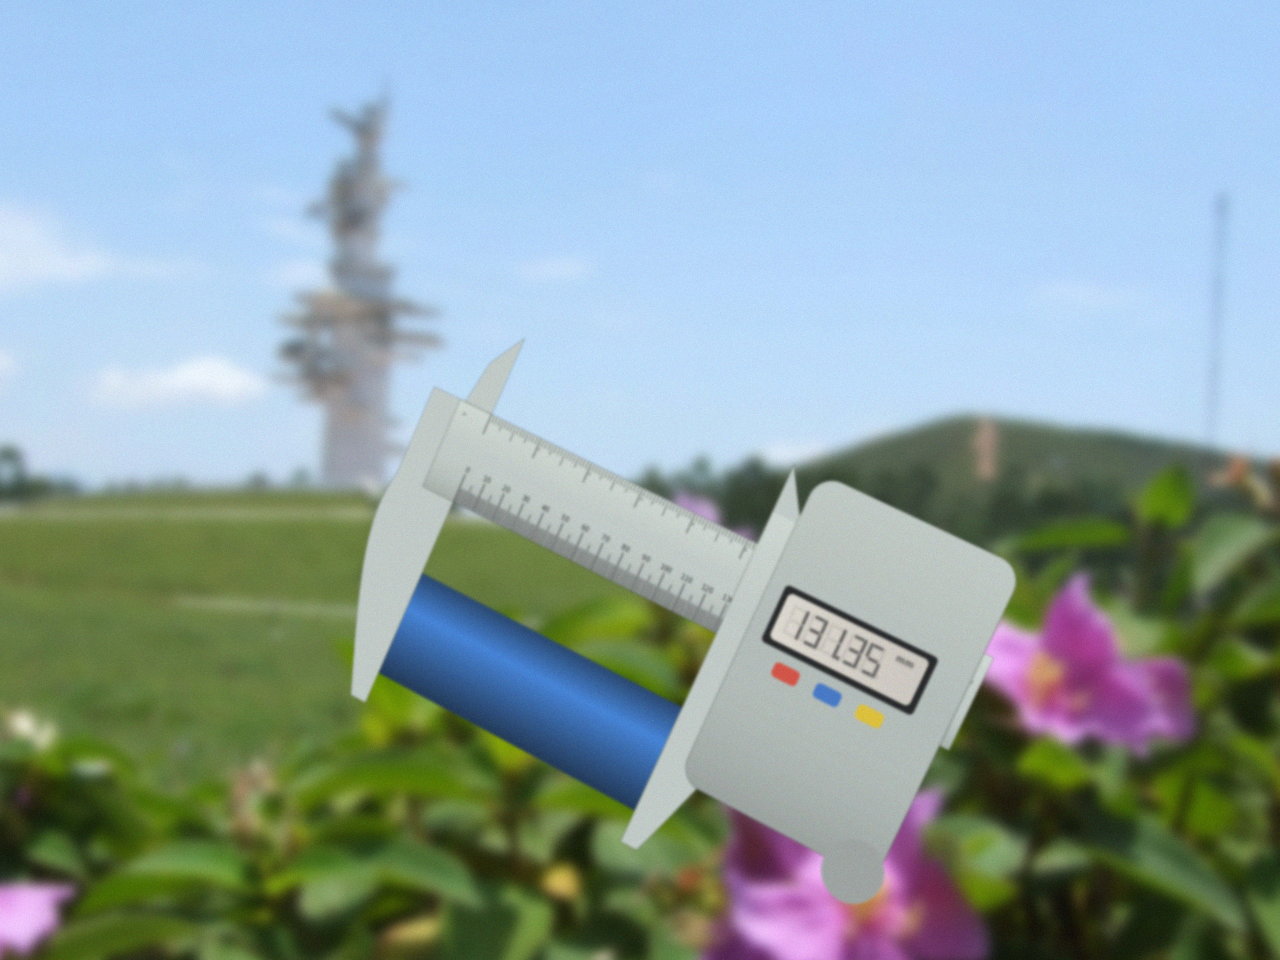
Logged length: 131.35 mm
